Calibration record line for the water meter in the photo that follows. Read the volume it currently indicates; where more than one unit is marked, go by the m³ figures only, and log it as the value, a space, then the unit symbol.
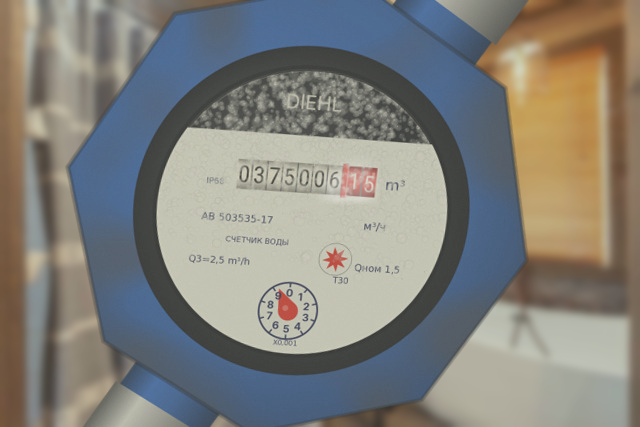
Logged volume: 375006.149 m³
